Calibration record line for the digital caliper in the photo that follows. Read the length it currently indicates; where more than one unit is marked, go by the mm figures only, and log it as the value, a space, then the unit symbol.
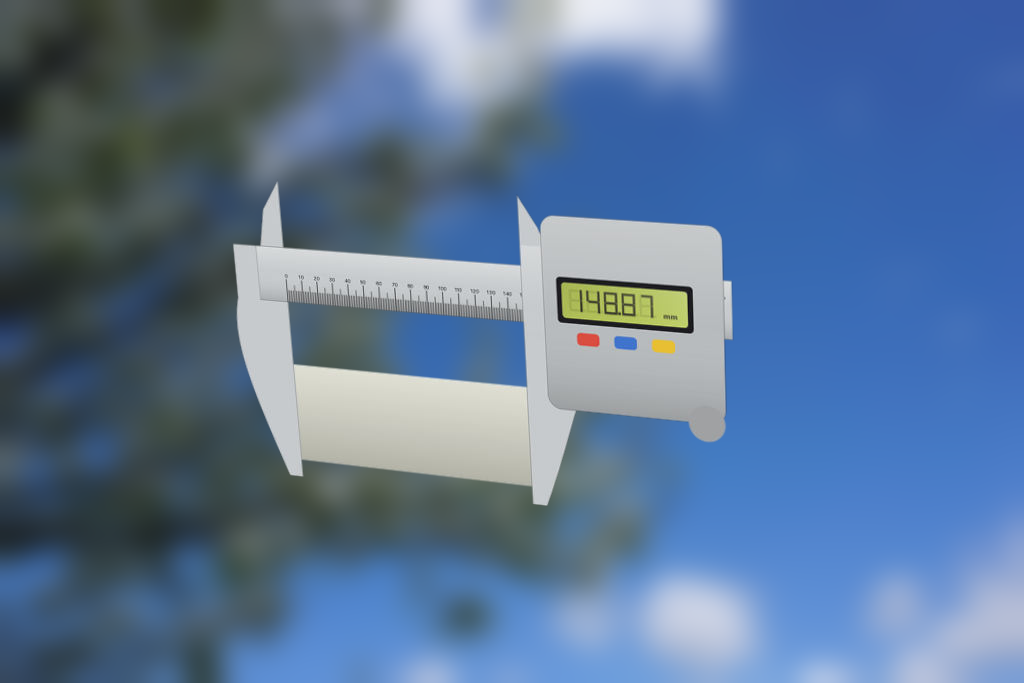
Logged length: 148.87 mm
